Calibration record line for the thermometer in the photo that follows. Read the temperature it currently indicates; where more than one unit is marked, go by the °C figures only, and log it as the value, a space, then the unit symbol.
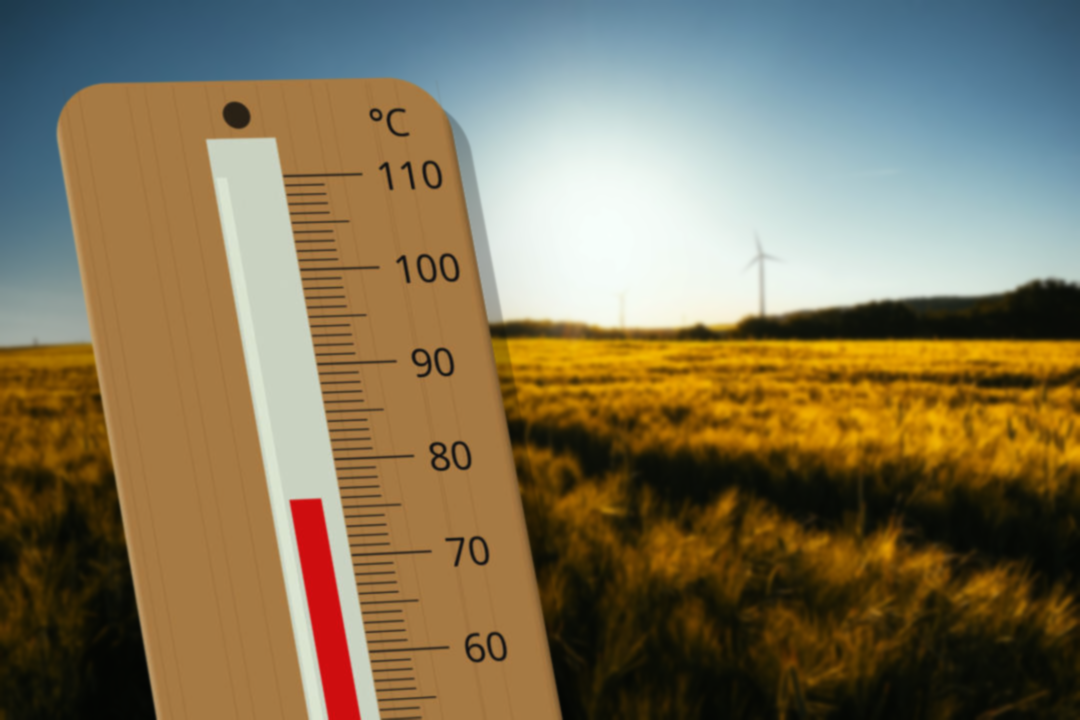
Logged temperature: 76 °C
